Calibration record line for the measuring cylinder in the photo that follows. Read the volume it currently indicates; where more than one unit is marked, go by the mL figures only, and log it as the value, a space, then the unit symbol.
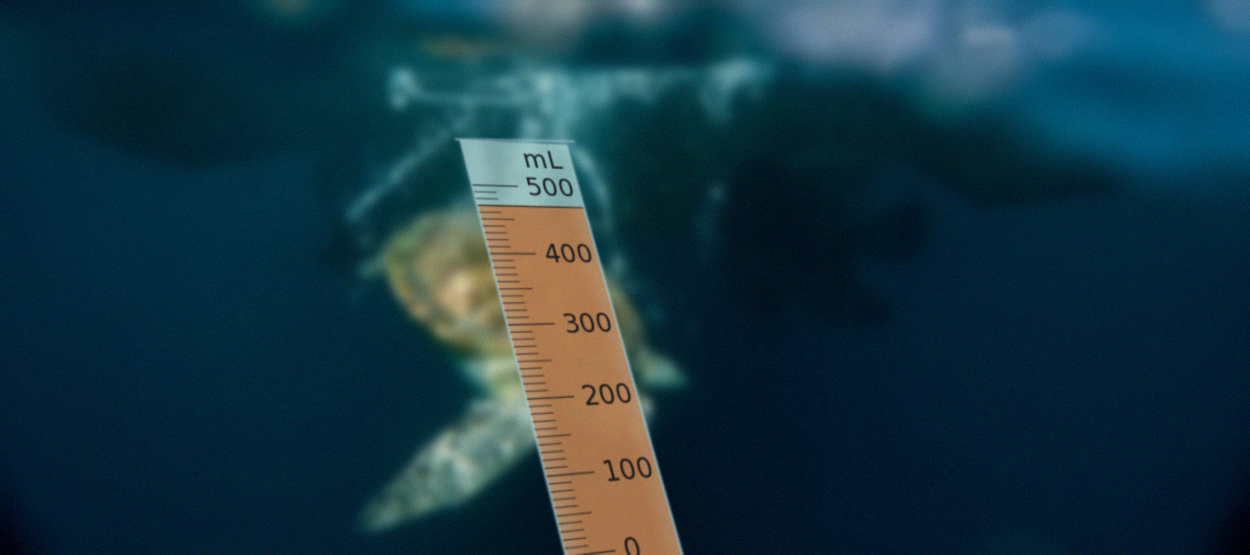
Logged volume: 470 mL
